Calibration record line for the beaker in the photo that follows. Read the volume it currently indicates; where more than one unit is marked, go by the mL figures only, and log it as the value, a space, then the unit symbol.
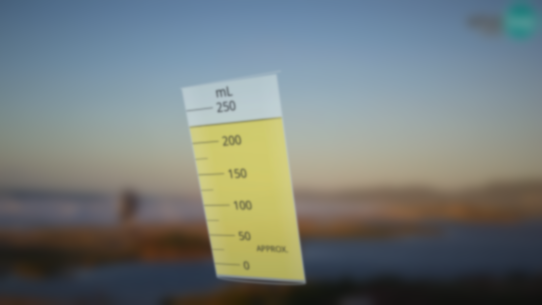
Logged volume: 225 mL
